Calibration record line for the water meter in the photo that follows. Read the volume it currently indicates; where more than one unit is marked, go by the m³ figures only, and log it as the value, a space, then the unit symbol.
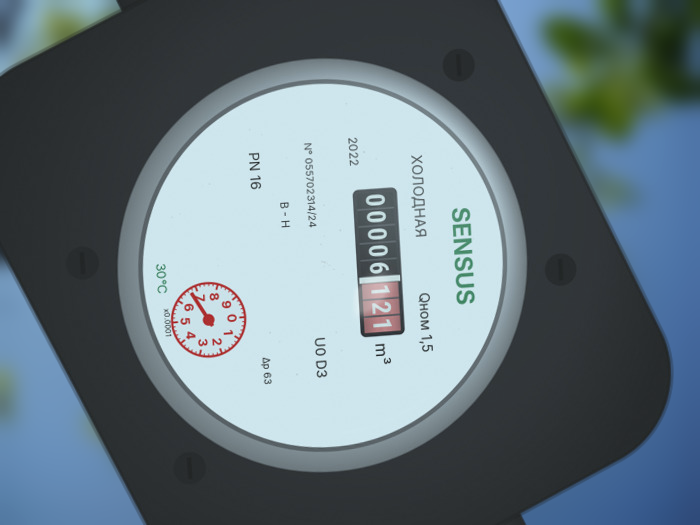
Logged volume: 6.1216 m³
